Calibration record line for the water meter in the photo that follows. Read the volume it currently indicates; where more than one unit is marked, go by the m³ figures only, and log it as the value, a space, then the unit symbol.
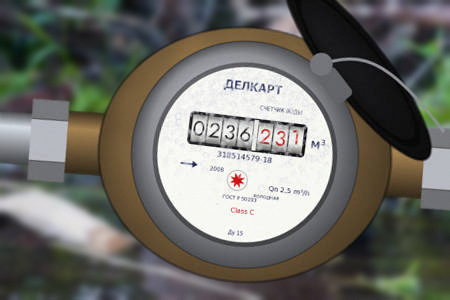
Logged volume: 236.231 m³
